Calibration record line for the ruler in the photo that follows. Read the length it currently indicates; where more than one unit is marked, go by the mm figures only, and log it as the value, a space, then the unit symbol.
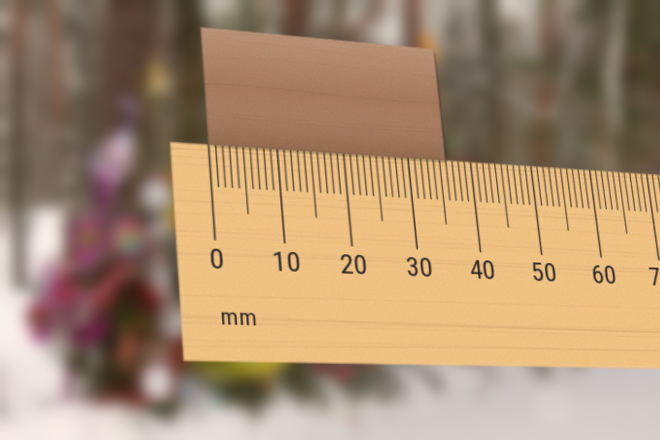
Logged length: 36 mm
